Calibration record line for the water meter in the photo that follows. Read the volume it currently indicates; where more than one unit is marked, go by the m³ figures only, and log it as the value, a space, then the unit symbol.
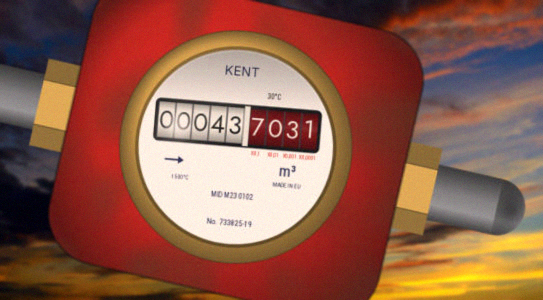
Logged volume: 43.7031 m³
